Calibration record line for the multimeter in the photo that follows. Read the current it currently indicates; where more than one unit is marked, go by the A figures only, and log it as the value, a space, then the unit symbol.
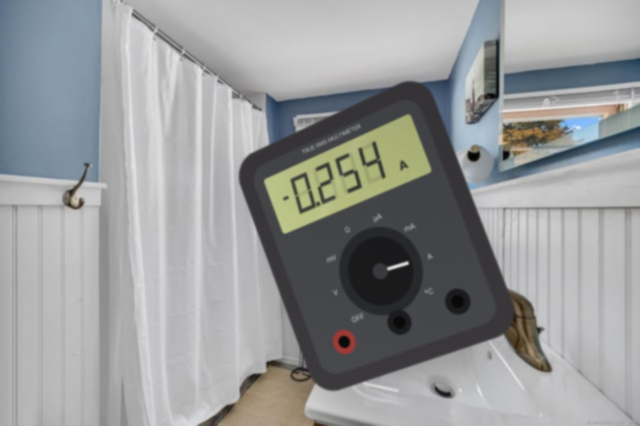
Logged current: -0.254 A
